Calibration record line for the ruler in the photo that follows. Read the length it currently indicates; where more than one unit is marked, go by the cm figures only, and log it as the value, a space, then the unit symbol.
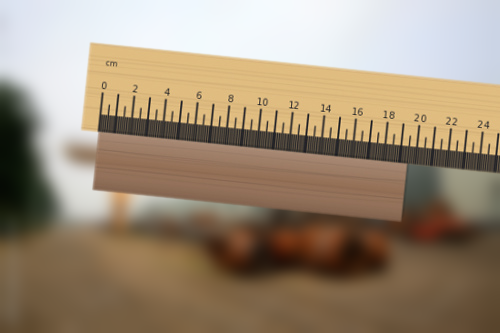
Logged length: 19.5 cm
